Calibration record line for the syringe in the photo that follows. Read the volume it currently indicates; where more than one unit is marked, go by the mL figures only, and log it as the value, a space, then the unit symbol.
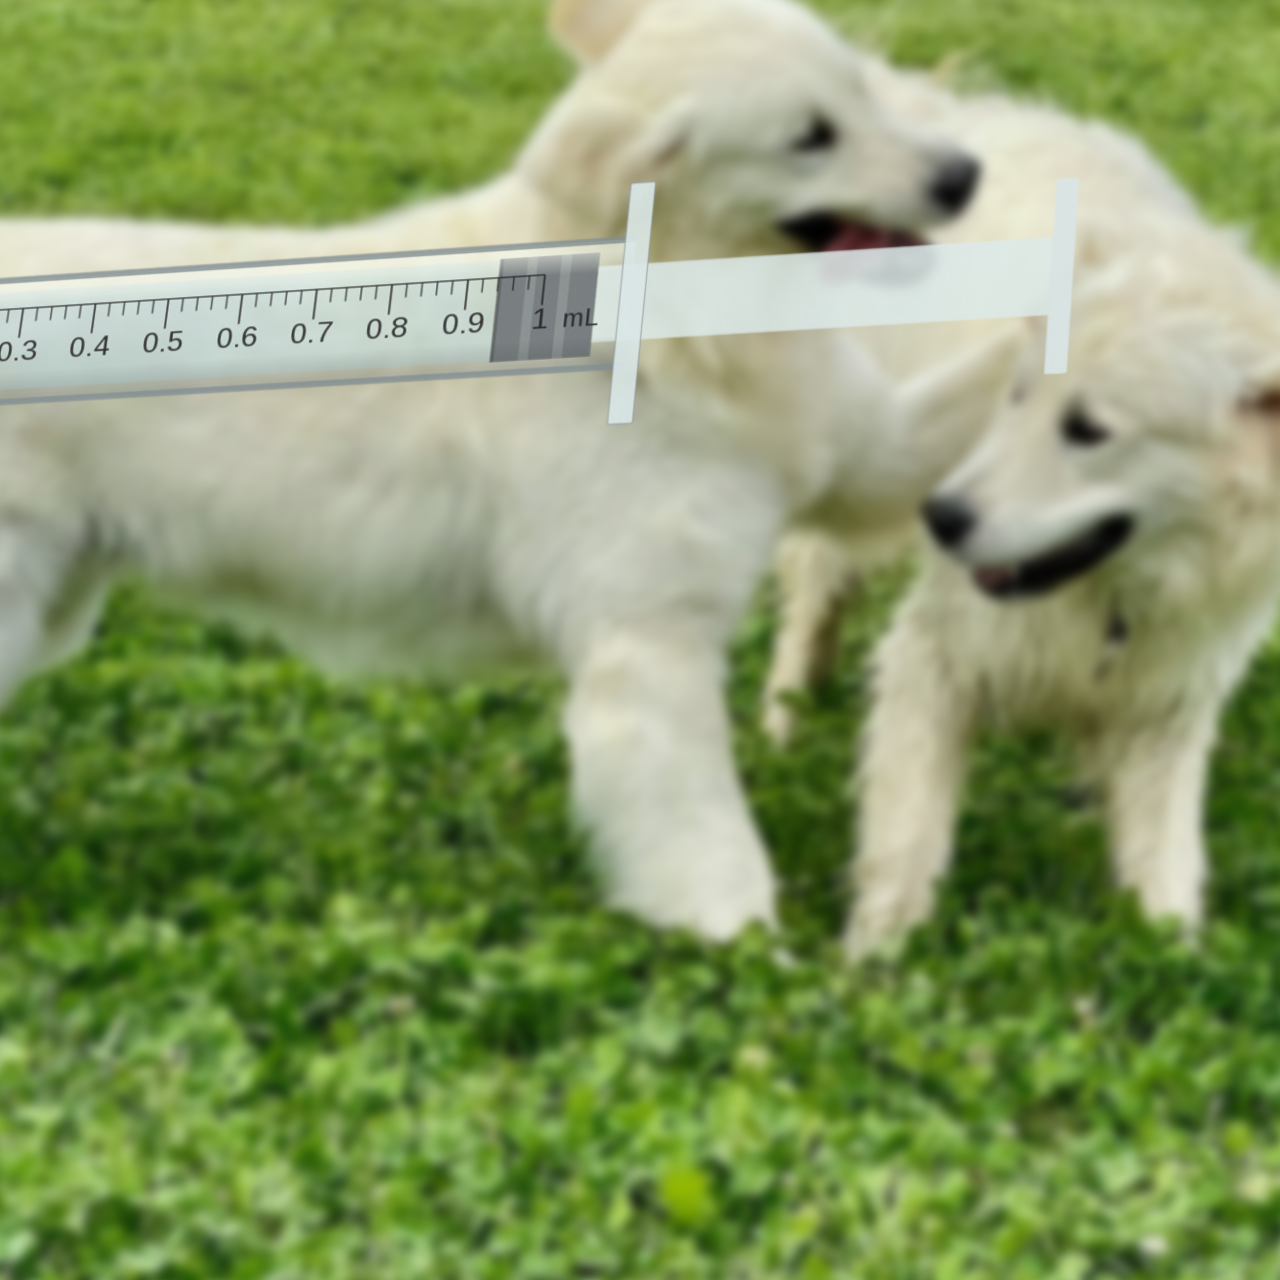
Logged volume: 0.94 mL
